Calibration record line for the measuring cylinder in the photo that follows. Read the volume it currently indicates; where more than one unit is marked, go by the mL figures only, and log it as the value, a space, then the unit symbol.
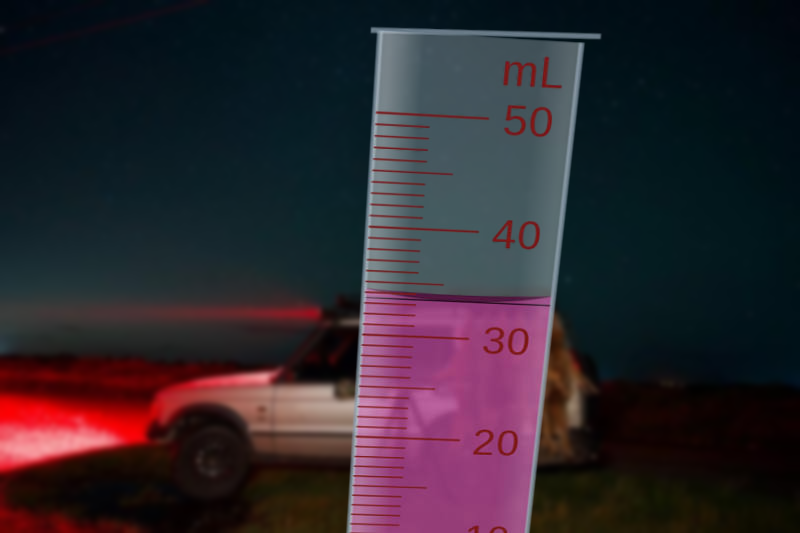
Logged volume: 33.5 mL
